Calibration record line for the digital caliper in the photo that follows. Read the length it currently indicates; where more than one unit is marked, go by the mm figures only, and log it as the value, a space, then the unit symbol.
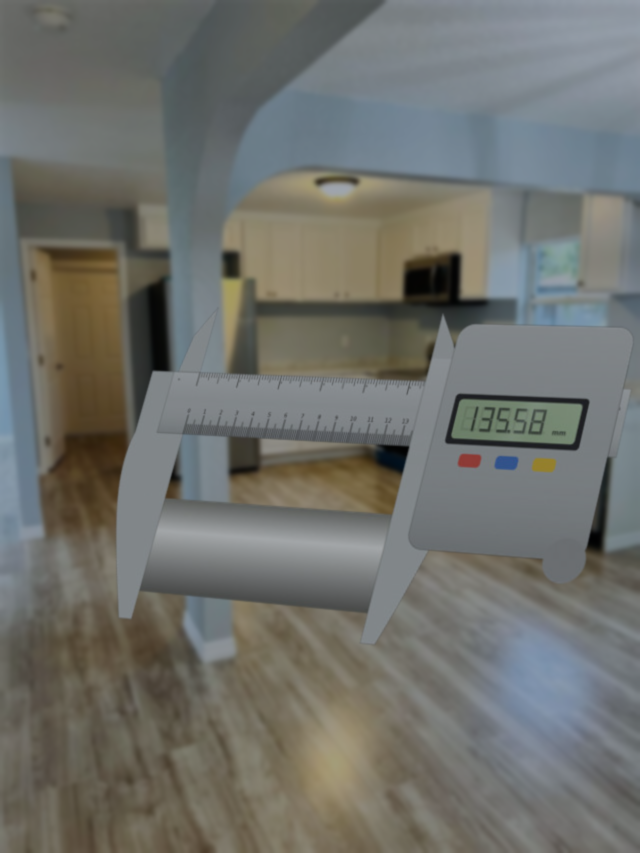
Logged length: 135.58 mm
